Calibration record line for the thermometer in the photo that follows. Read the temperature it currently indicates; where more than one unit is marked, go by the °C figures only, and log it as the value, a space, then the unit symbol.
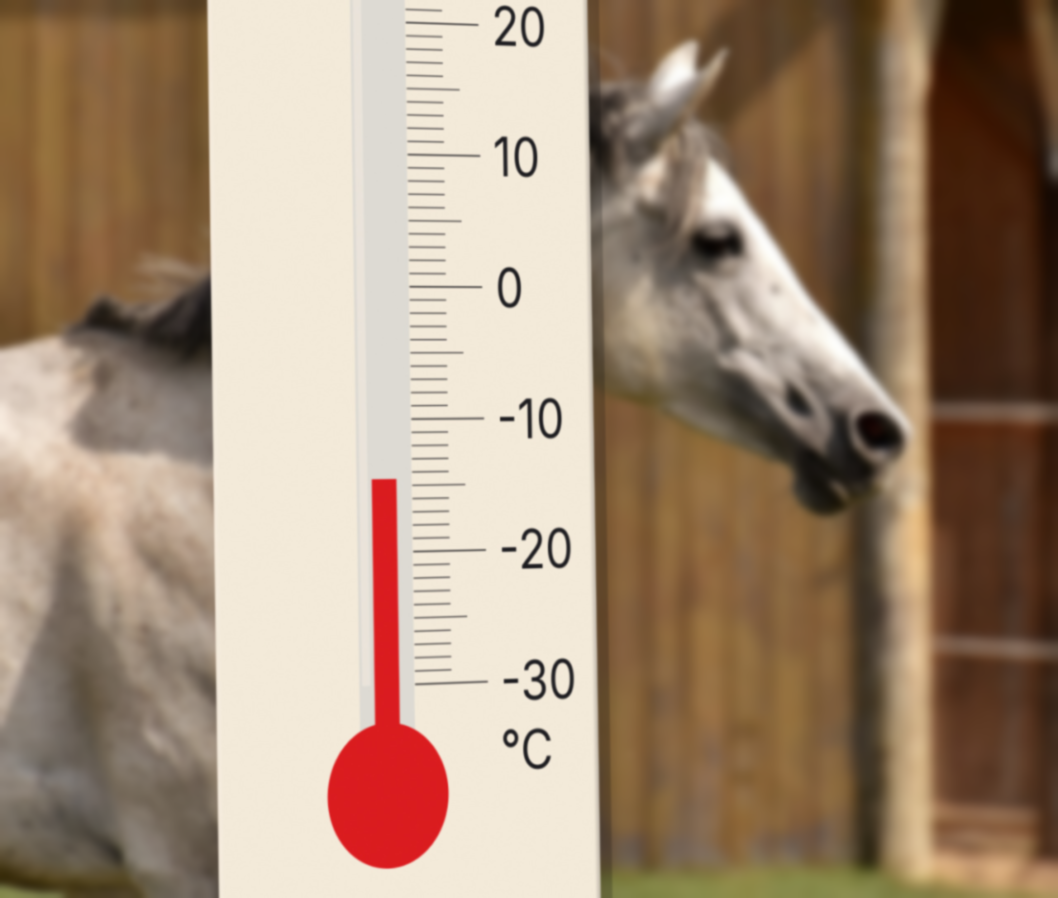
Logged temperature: -14.5 °C
